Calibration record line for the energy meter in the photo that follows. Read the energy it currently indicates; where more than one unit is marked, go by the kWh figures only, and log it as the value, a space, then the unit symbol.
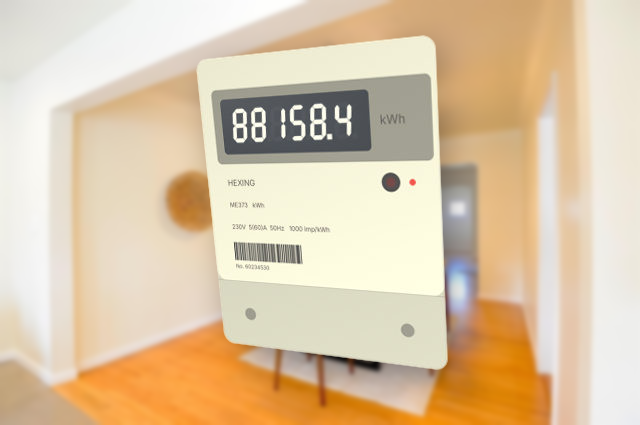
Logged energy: 88158.4 kWh
